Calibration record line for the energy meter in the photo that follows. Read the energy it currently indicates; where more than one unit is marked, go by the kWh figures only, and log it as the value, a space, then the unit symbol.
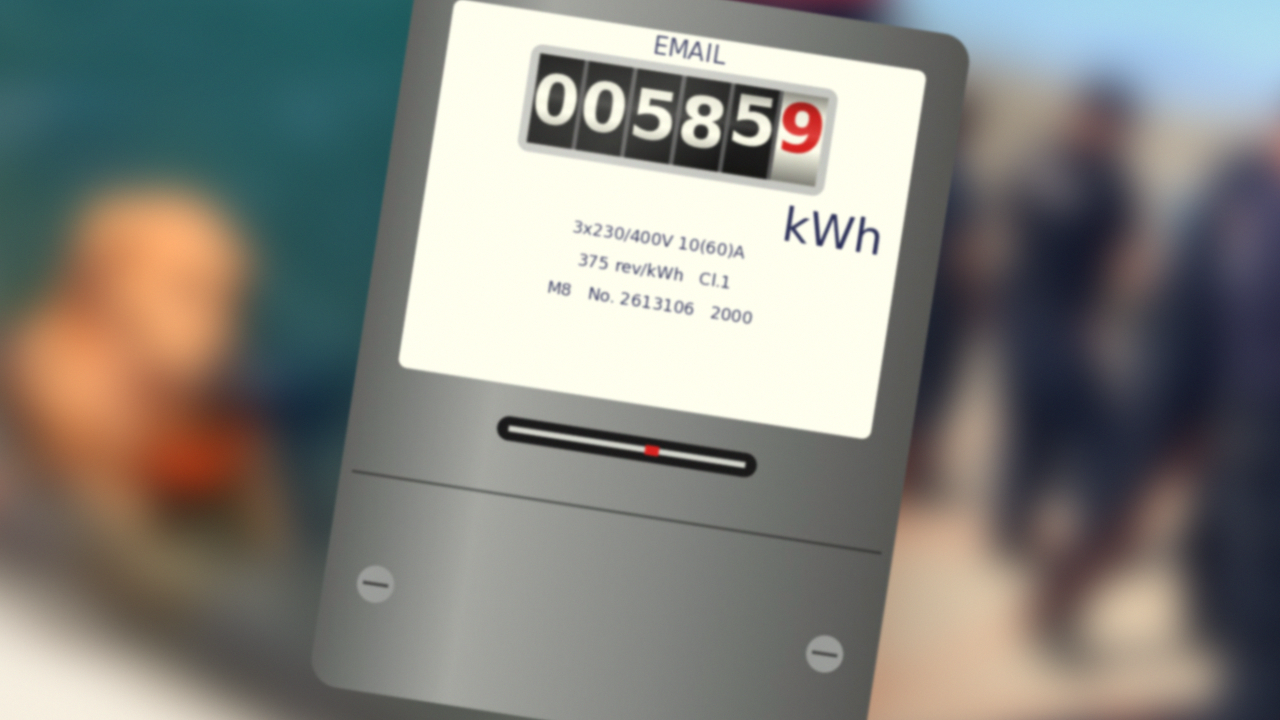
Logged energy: 585.9 kWh
